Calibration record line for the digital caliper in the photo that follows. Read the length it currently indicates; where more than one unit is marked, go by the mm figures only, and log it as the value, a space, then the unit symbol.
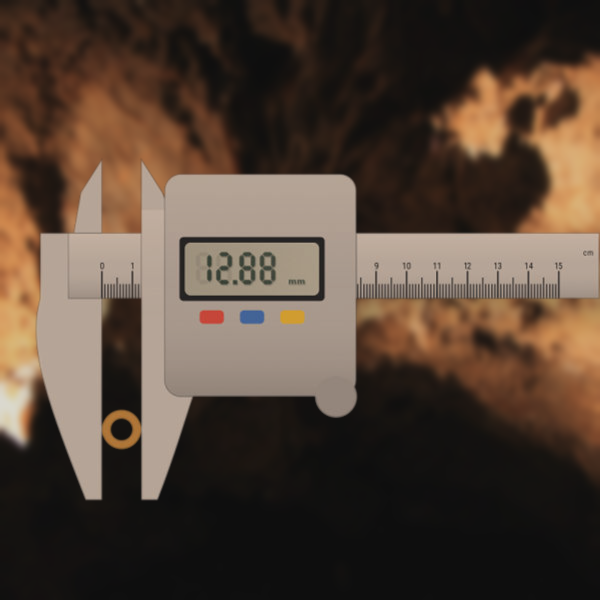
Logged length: 12.88 mm
